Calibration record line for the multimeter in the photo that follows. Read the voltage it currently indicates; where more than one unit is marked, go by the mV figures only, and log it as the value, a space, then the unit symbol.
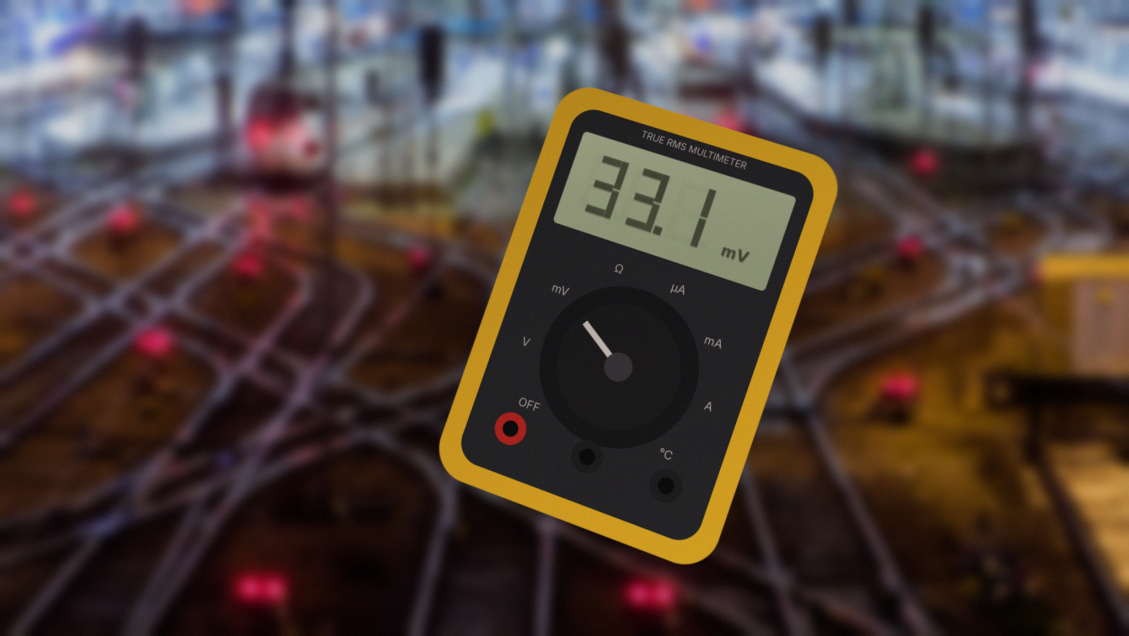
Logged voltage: 33.1 mV
